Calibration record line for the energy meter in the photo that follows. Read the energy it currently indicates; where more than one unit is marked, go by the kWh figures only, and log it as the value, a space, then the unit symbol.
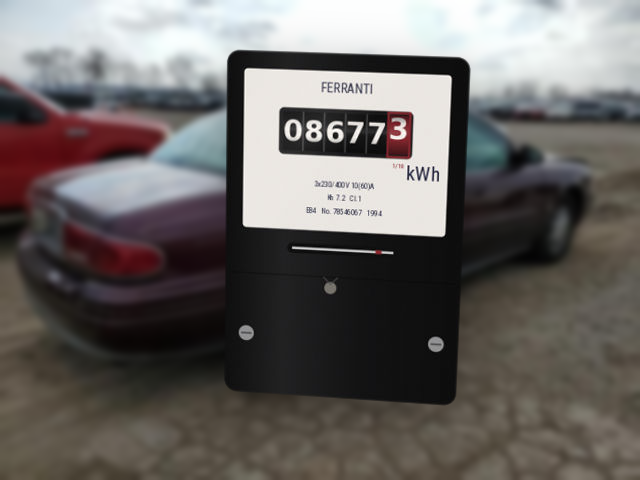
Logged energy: 8677.3 kWh
